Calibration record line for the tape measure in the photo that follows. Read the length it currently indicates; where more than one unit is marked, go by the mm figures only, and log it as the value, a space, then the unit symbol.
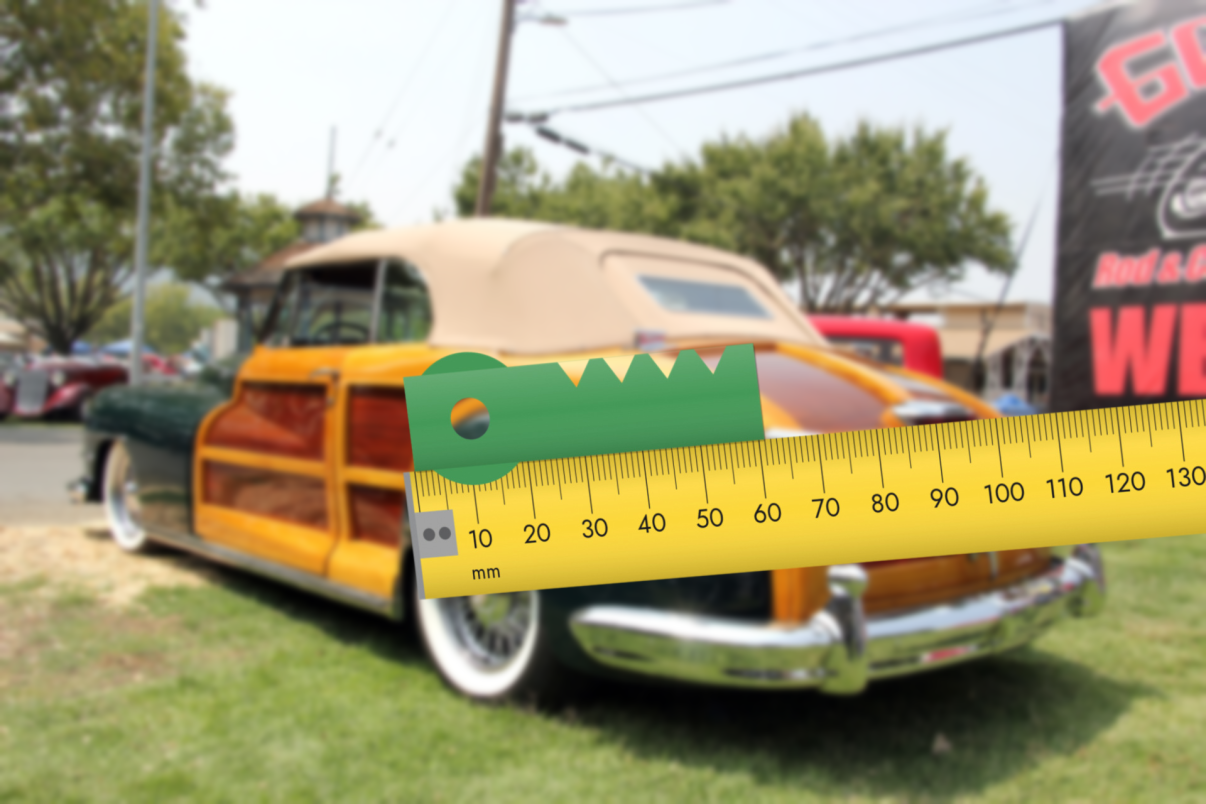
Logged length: 61 mm
